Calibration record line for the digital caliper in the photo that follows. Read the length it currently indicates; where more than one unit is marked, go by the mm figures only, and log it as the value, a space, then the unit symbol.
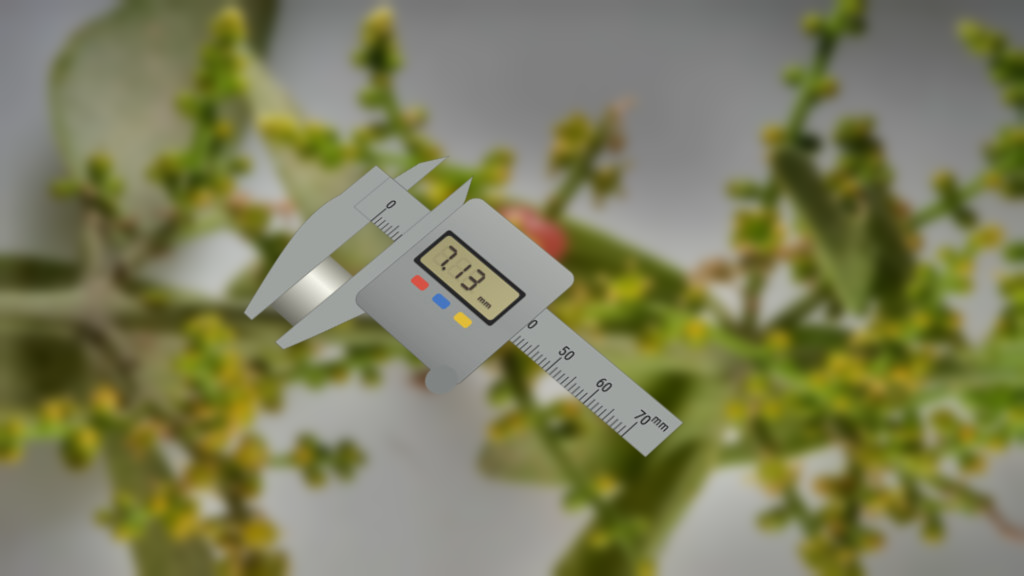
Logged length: 7.13 mm
